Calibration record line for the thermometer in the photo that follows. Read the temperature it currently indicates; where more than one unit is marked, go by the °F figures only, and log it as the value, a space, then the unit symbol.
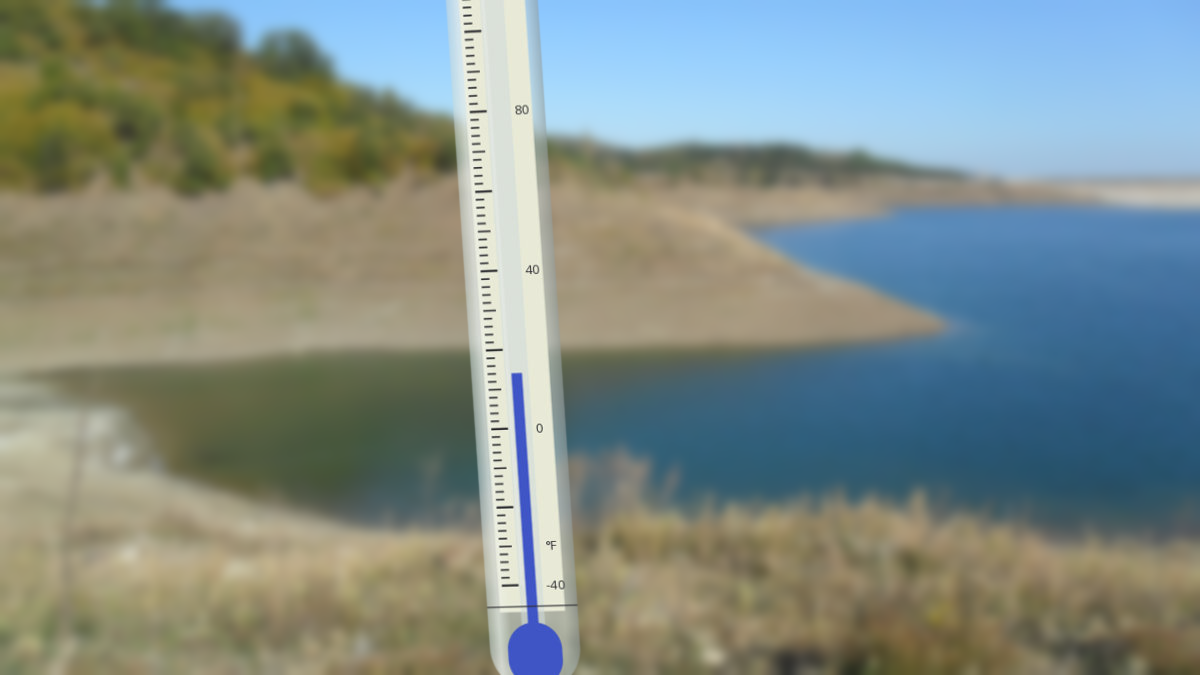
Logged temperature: 14 °F
